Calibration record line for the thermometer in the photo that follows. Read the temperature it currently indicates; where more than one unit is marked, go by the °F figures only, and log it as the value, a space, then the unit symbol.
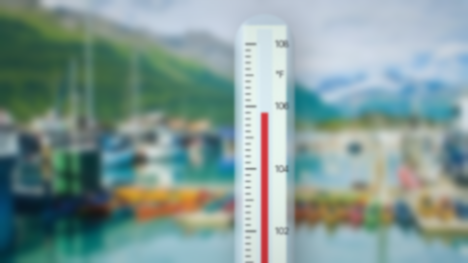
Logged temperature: 105.8 °F
